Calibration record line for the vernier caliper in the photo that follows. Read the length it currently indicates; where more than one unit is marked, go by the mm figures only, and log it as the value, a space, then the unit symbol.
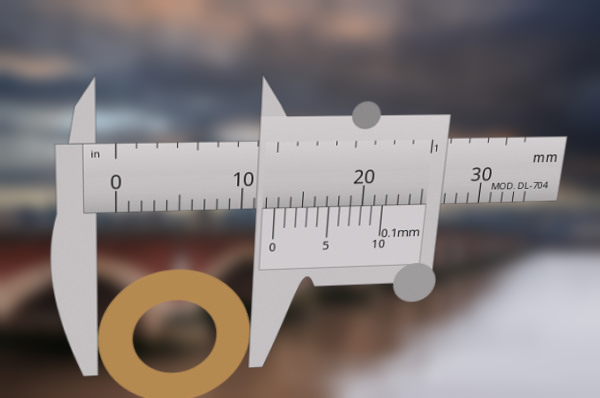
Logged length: 12.7 mm
